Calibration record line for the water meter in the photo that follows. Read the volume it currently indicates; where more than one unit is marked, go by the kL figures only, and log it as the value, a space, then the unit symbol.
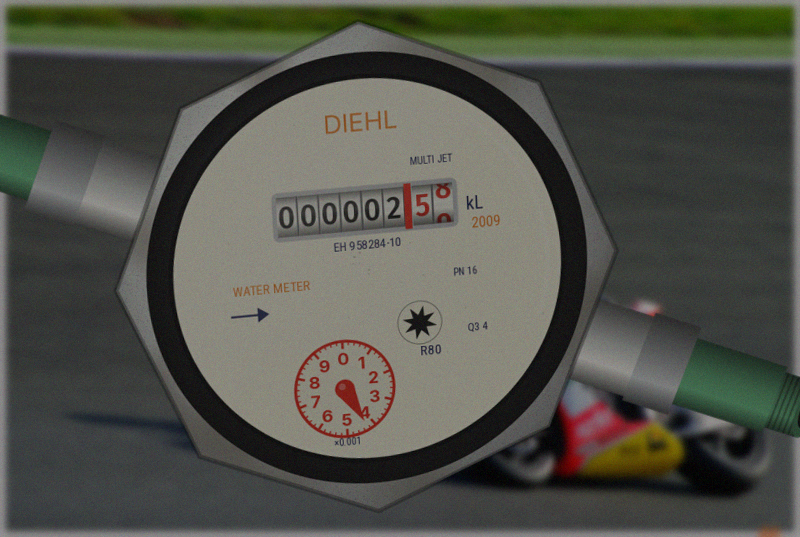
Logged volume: 2.584 kL
